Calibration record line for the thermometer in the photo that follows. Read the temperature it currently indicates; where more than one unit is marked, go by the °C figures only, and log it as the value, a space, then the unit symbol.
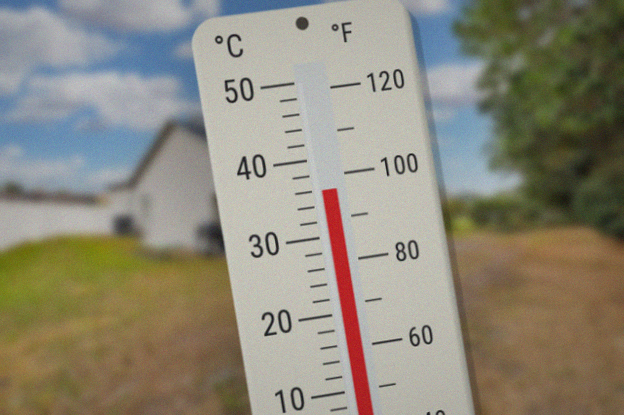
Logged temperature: 36 °C
